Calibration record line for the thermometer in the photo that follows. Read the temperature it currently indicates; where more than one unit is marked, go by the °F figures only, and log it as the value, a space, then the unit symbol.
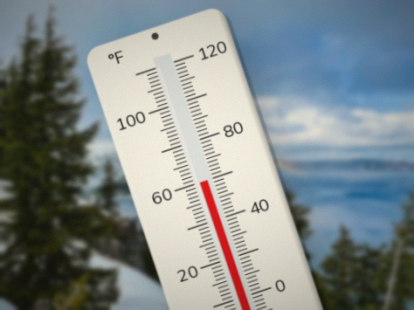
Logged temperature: 60 °F
